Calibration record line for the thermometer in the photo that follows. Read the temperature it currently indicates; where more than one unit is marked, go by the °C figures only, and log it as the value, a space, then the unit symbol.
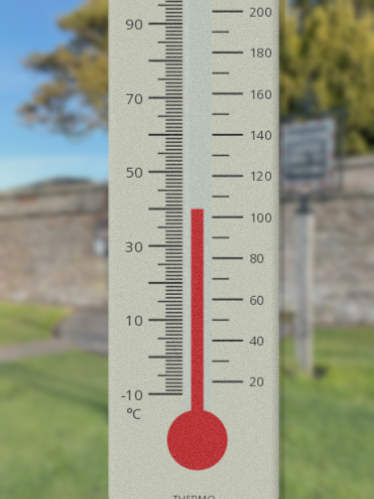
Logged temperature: 40 °C
